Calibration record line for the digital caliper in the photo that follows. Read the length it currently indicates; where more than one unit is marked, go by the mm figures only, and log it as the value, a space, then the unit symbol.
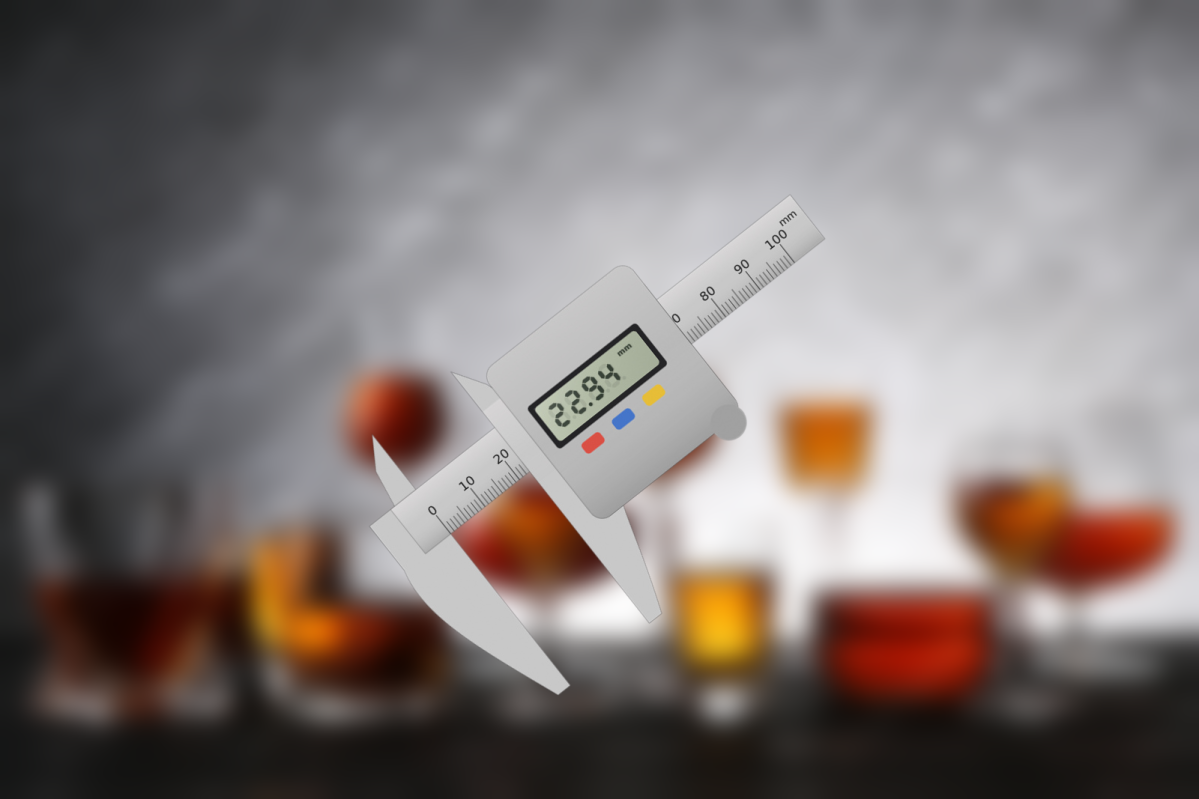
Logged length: 22.94 mm
